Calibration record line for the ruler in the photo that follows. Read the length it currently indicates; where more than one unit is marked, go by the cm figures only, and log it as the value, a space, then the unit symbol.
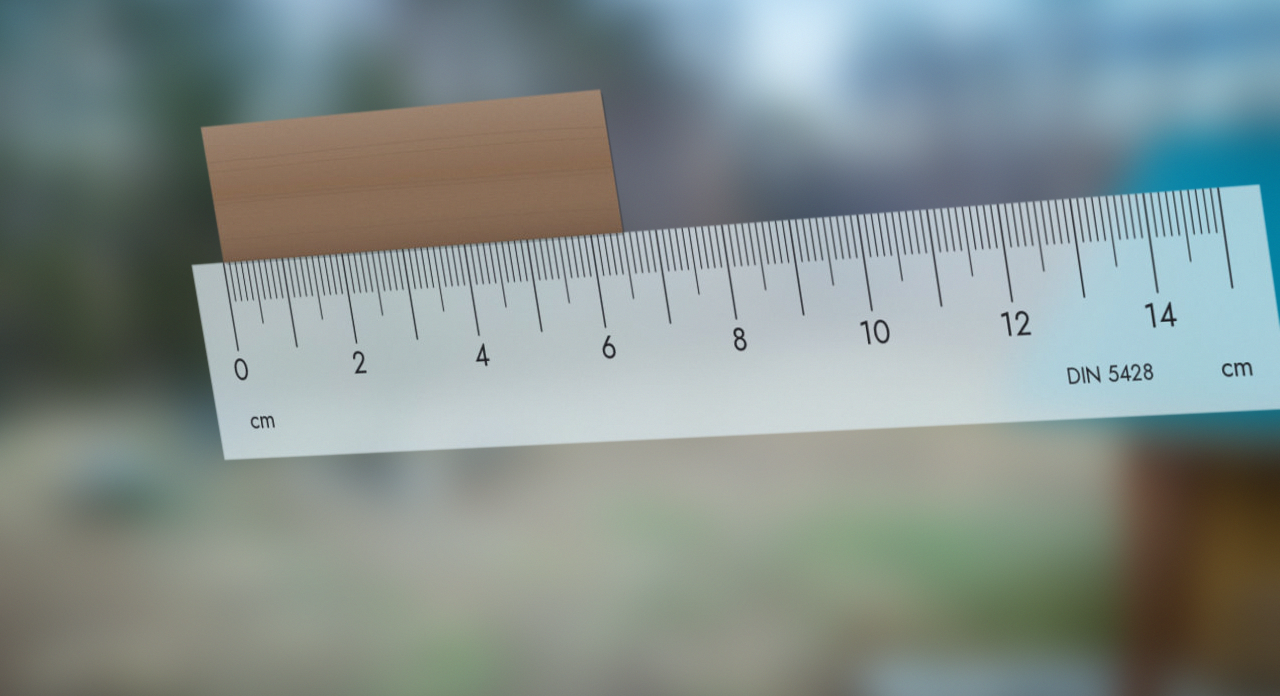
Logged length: 6.5 cm
